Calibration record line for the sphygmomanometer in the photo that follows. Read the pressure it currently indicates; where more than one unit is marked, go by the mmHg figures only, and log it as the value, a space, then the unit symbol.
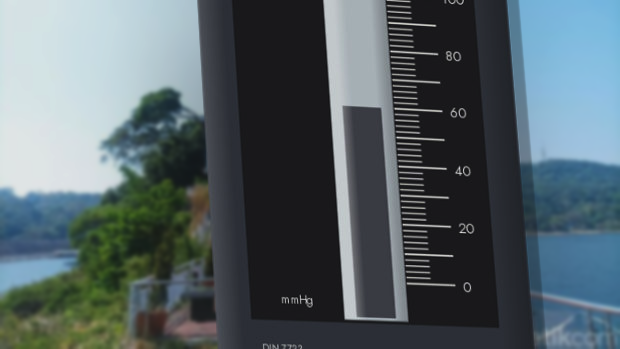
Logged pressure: 60 mmHg
